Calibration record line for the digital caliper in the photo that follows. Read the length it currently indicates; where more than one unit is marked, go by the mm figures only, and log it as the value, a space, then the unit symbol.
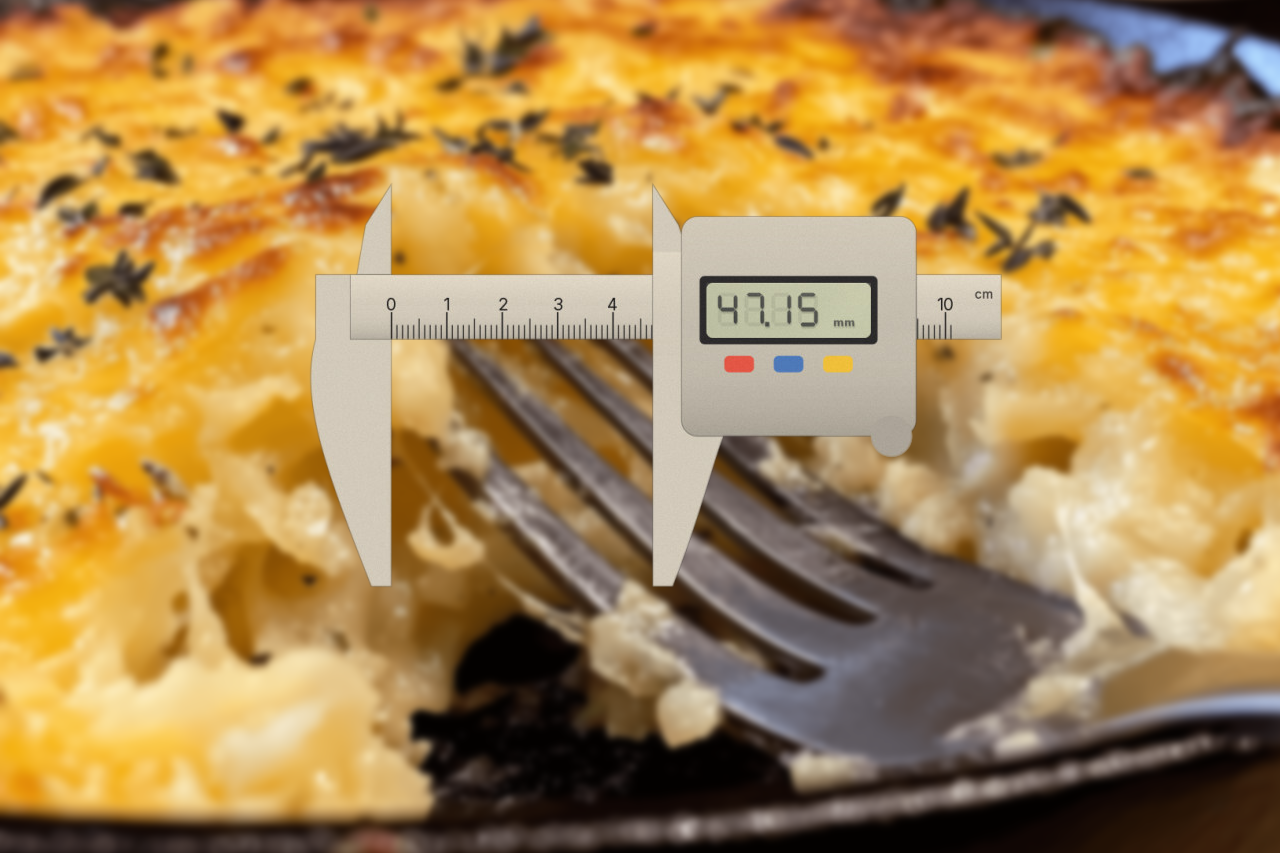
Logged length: 47.15 mm
